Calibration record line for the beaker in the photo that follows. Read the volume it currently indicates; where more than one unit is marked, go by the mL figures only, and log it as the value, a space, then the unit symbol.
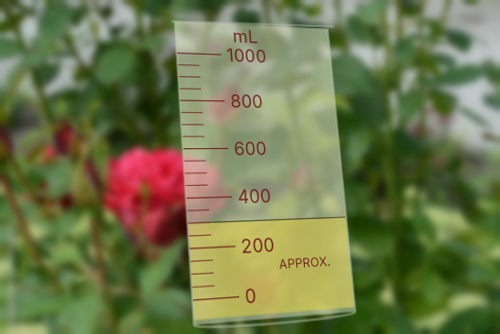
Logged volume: 300 mL
